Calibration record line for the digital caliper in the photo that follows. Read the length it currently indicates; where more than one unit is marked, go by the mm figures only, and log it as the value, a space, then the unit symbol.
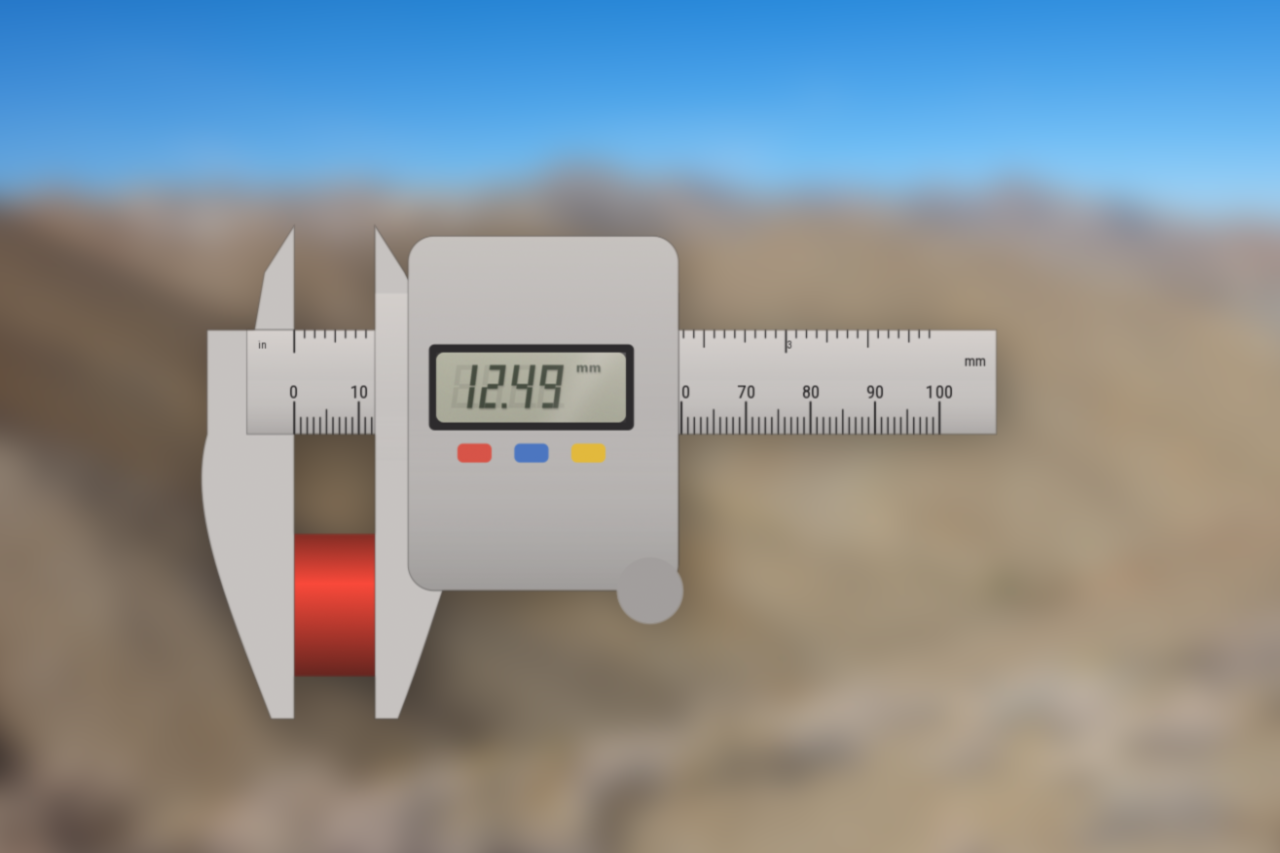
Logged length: 12.49 mm
